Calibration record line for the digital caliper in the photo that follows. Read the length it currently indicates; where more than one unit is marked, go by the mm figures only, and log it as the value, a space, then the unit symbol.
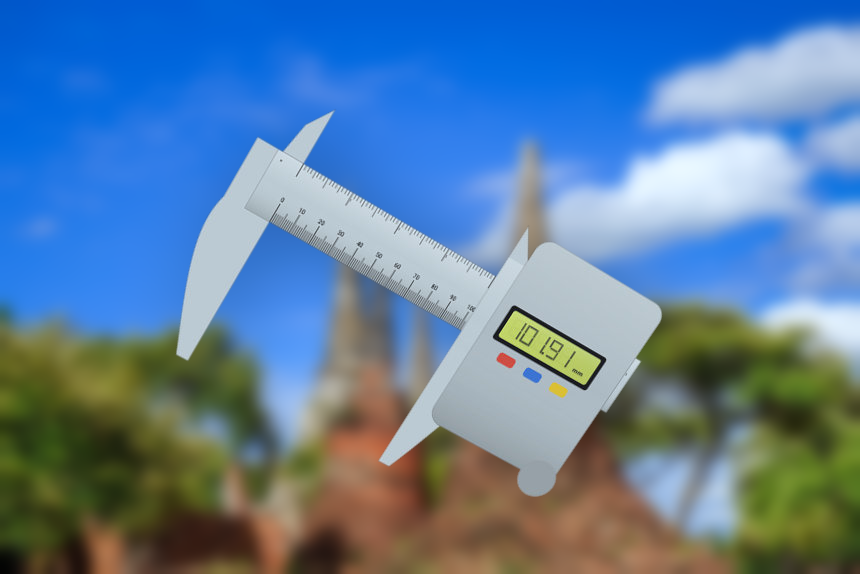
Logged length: 101.91 mm
